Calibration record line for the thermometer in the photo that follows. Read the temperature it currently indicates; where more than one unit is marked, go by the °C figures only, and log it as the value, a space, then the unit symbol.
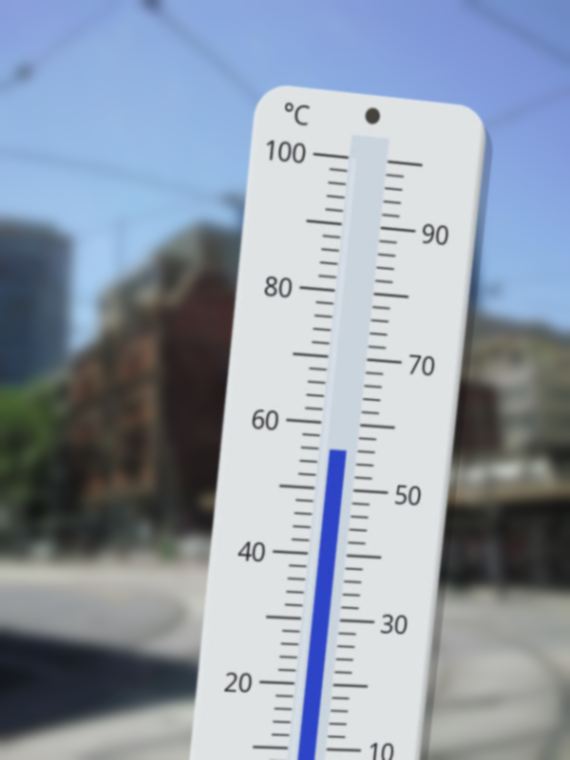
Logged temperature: 56 °C
